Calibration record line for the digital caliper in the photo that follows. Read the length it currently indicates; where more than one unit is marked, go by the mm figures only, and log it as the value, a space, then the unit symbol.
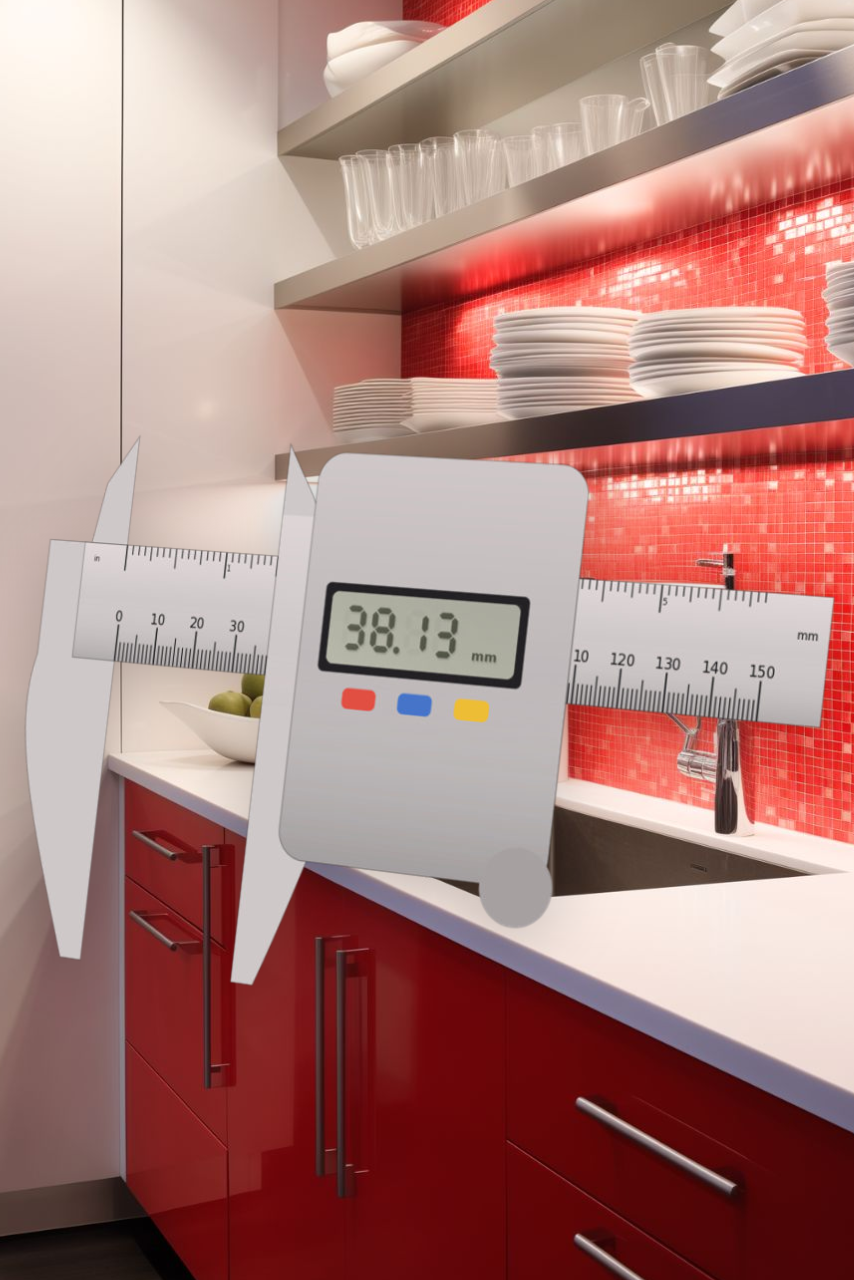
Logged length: 38.13 mm
